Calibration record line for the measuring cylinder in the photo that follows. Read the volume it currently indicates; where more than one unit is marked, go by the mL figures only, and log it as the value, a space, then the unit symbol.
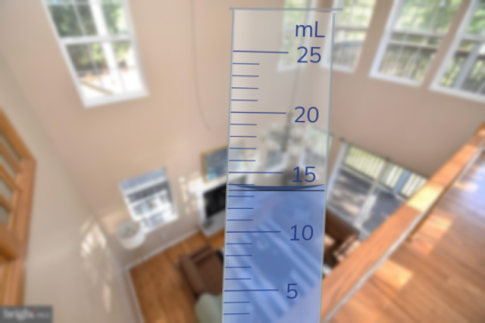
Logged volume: 13.5 mL
